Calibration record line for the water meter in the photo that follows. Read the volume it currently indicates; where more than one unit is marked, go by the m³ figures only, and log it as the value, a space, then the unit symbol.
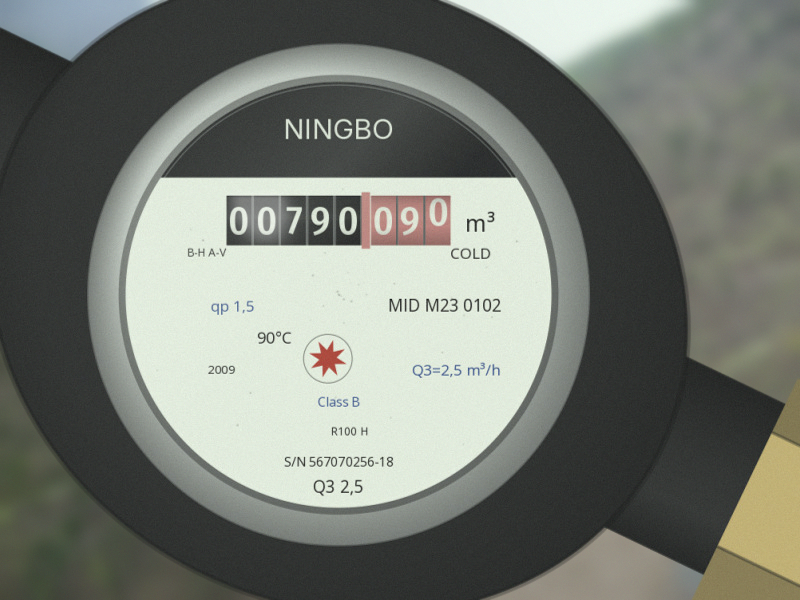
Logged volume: 790.090 m³
